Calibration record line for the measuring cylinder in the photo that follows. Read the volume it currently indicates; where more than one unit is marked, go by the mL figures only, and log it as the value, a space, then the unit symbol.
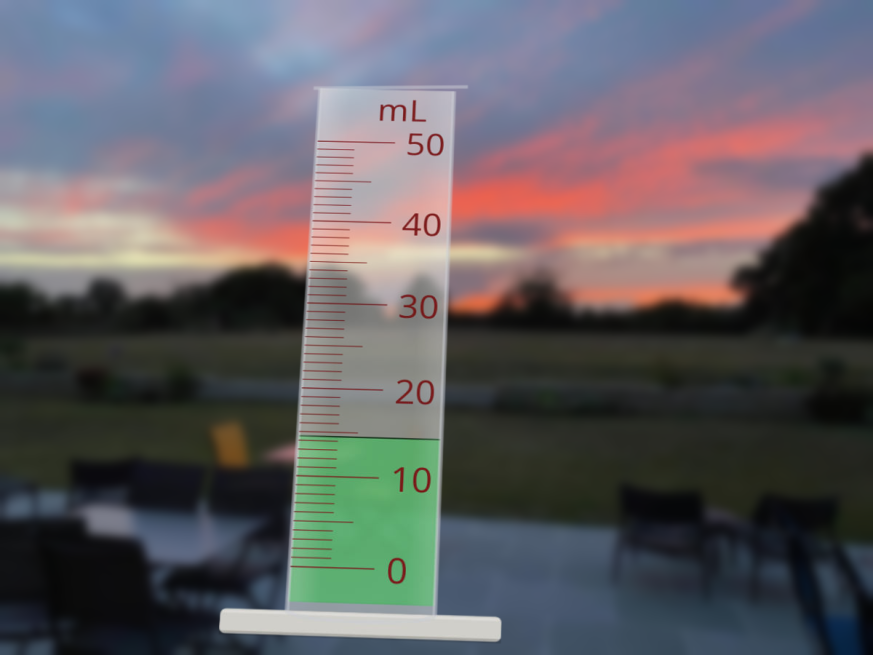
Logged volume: 14.5 mL
